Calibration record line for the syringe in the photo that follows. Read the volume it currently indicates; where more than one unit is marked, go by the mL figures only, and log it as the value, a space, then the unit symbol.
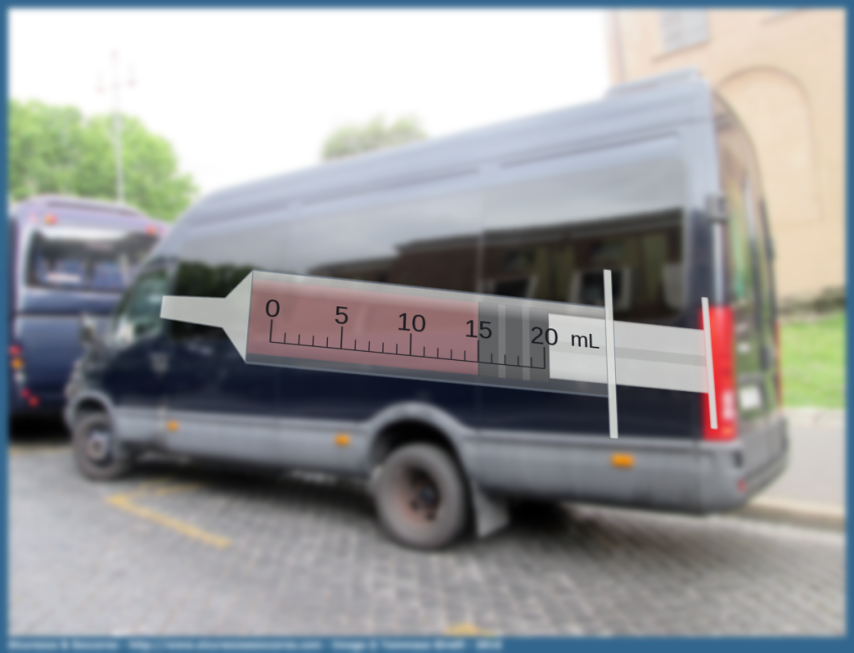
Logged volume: 15 mL
